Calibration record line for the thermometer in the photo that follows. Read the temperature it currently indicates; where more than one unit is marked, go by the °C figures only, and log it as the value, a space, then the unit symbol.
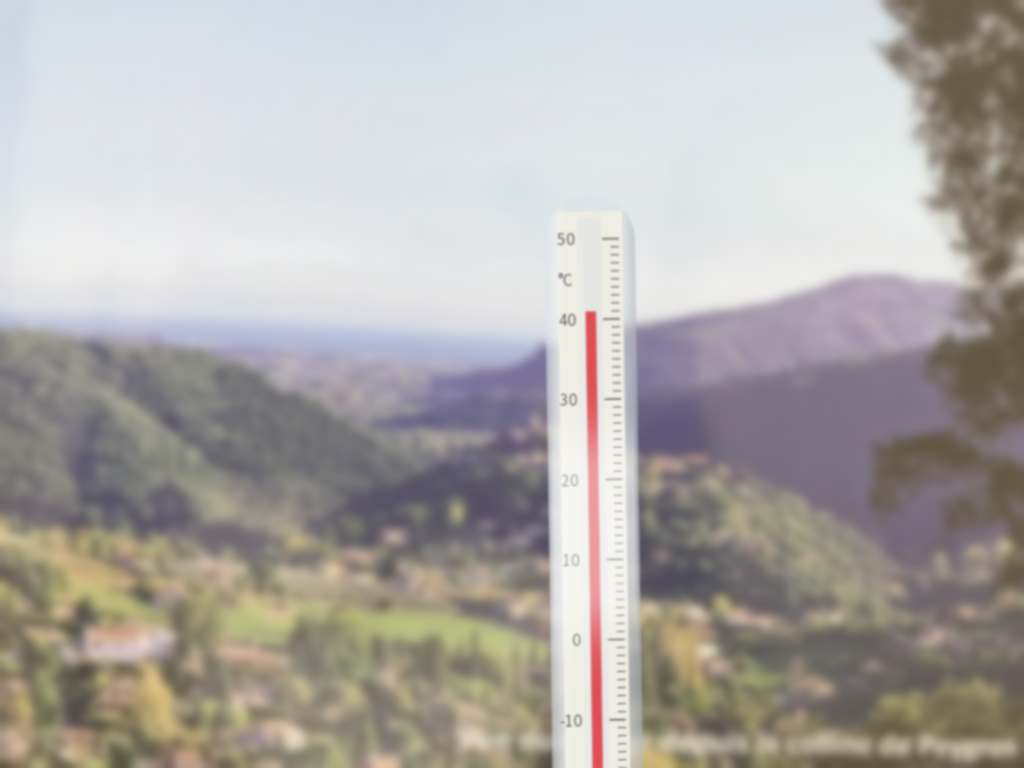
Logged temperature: 41 °C
